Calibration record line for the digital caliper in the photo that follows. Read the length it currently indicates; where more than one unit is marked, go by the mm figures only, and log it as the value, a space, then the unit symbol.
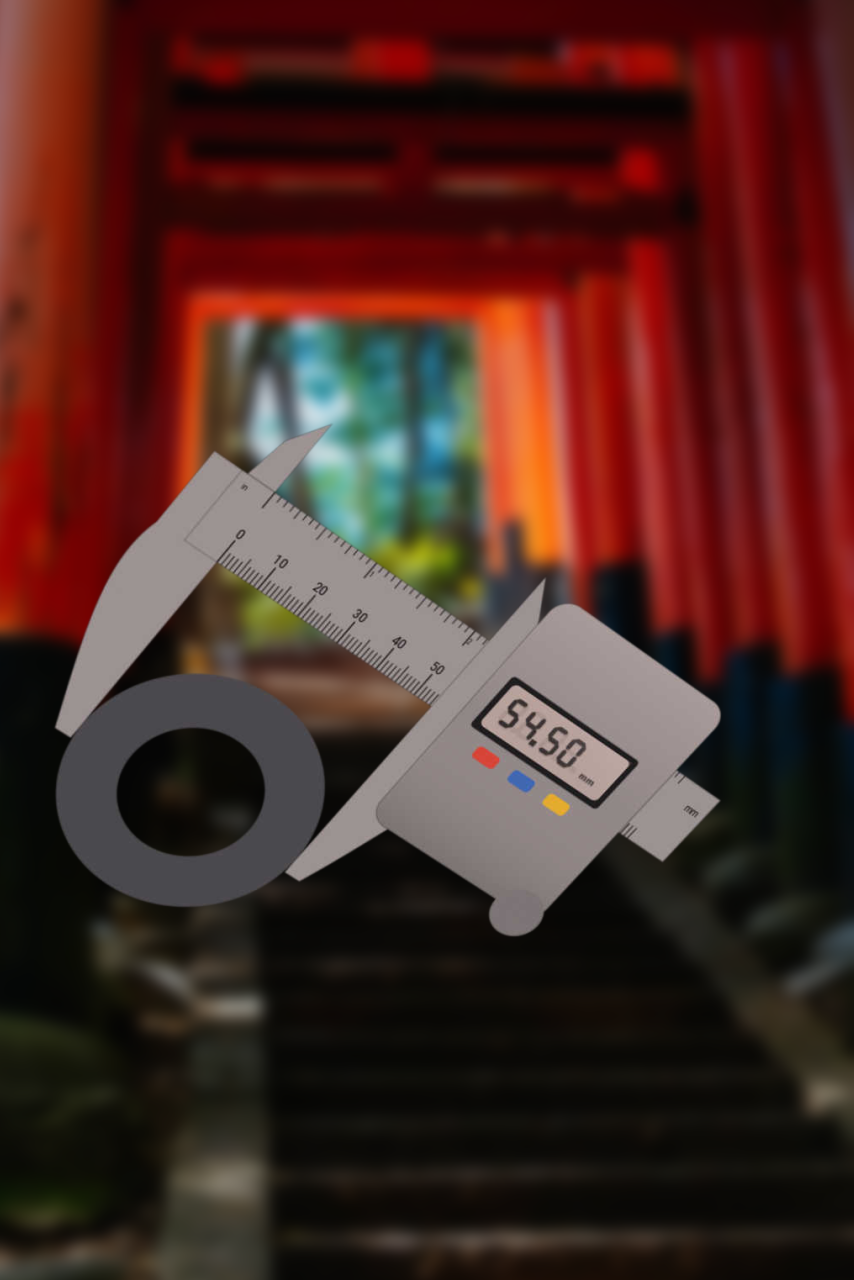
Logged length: 54.50 mm
